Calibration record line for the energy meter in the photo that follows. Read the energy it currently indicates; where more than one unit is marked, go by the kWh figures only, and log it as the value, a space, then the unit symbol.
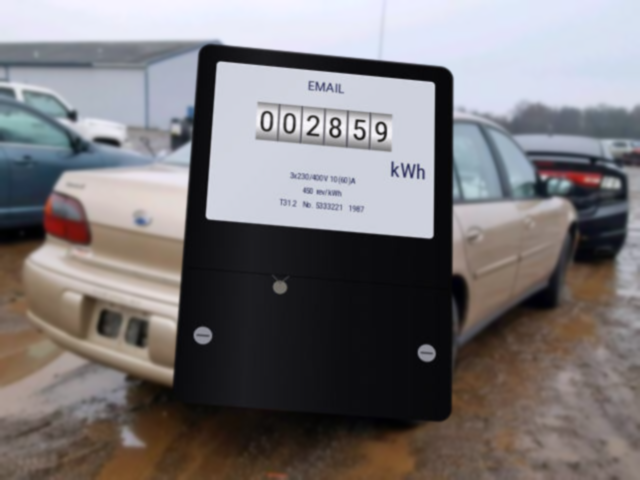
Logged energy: 2859 kWh
